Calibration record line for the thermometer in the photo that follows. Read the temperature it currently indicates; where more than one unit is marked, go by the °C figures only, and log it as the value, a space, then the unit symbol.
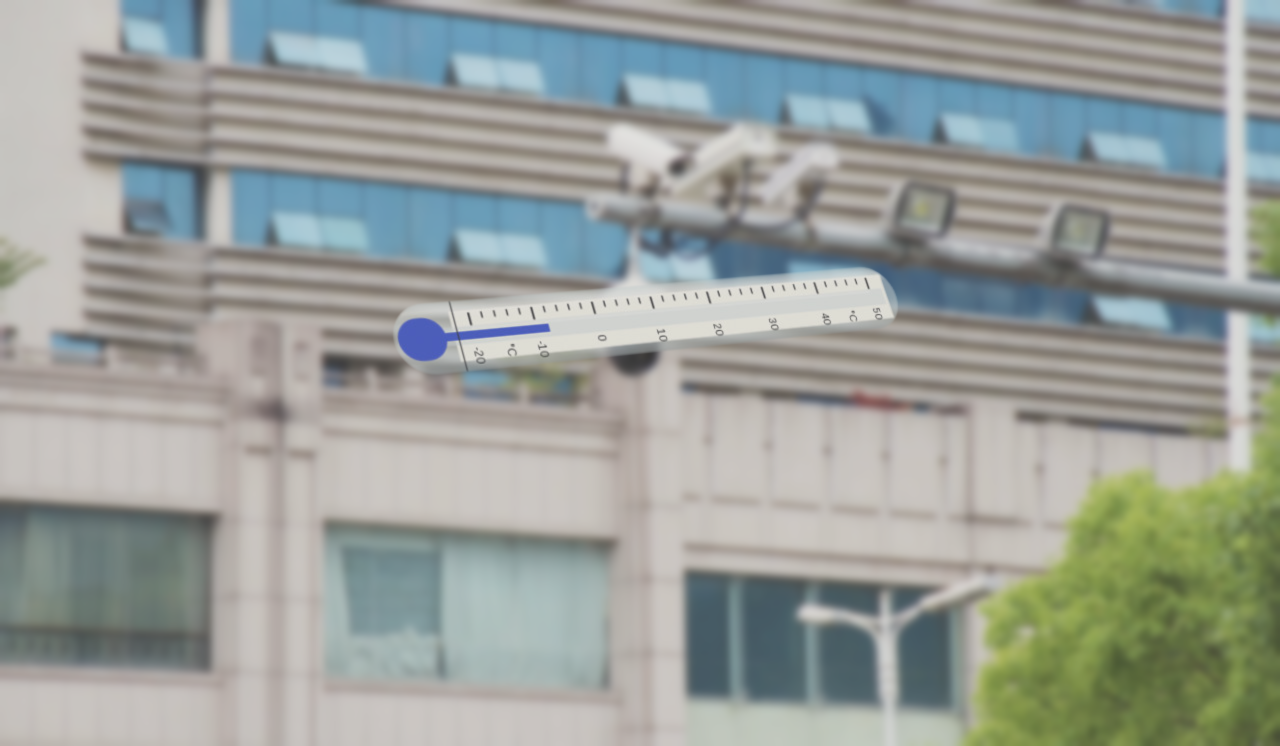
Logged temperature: -8 °C
